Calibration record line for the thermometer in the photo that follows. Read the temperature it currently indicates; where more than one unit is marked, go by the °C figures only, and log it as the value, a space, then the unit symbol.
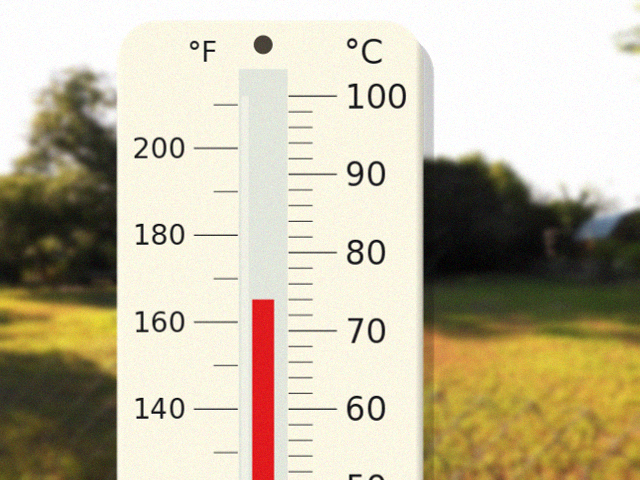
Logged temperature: 74 °C
